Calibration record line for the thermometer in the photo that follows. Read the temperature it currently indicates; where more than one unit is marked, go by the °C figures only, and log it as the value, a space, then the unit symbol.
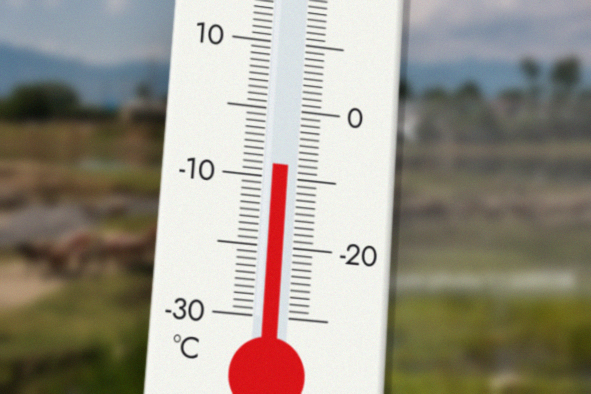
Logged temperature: -8 °C
